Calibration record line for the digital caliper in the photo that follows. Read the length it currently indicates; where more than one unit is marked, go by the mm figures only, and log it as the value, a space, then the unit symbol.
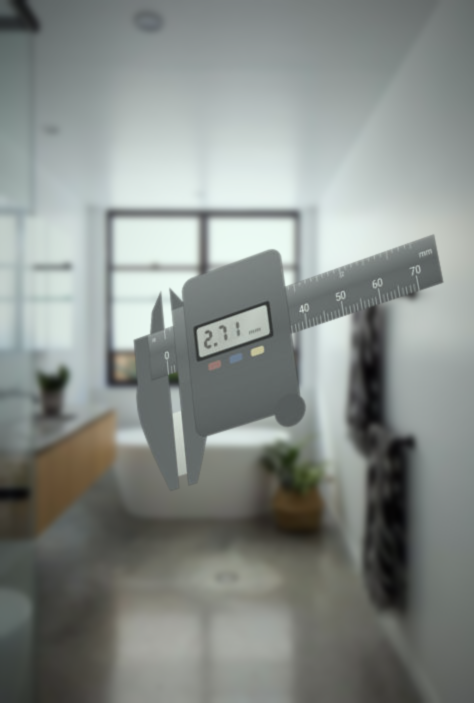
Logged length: 2.71 mm
